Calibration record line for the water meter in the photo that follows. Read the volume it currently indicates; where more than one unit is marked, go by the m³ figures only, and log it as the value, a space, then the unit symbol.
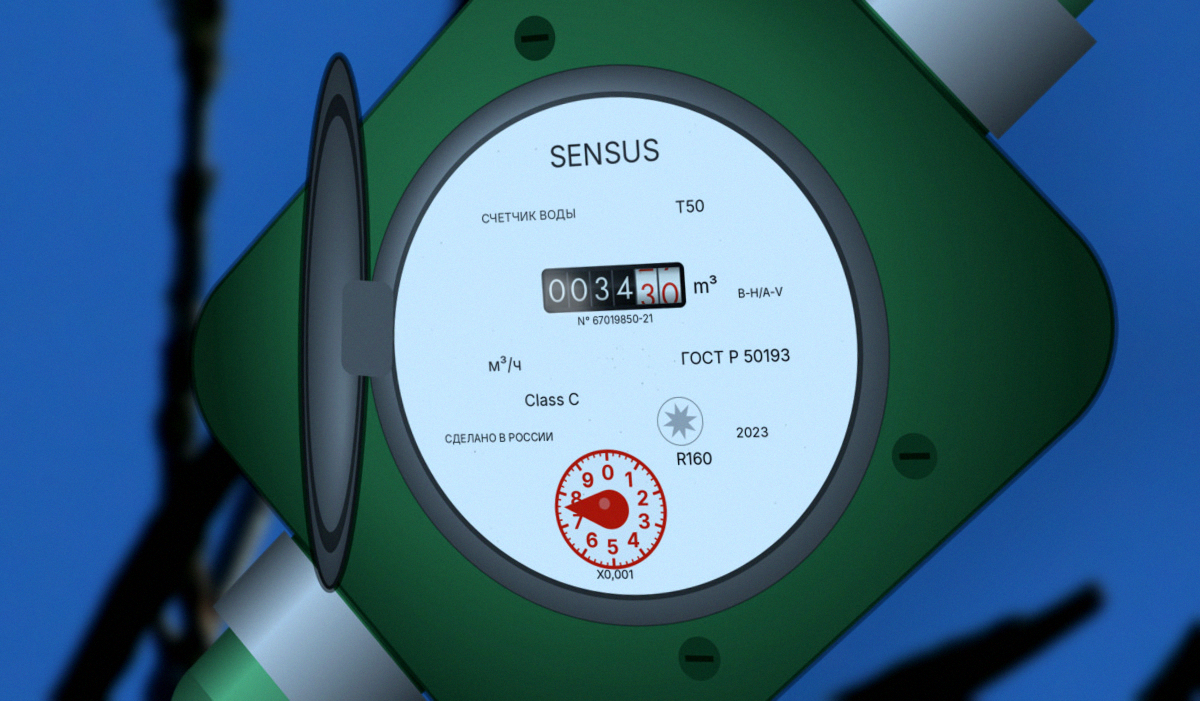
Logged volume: 34.297 m³
